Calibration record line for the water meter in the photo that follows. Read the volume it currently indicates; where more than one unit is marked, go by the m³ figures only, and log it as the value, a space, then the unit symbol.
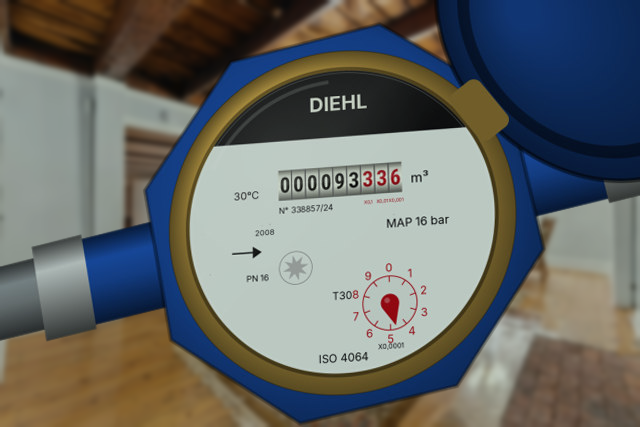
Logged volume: 93.3364 m³
